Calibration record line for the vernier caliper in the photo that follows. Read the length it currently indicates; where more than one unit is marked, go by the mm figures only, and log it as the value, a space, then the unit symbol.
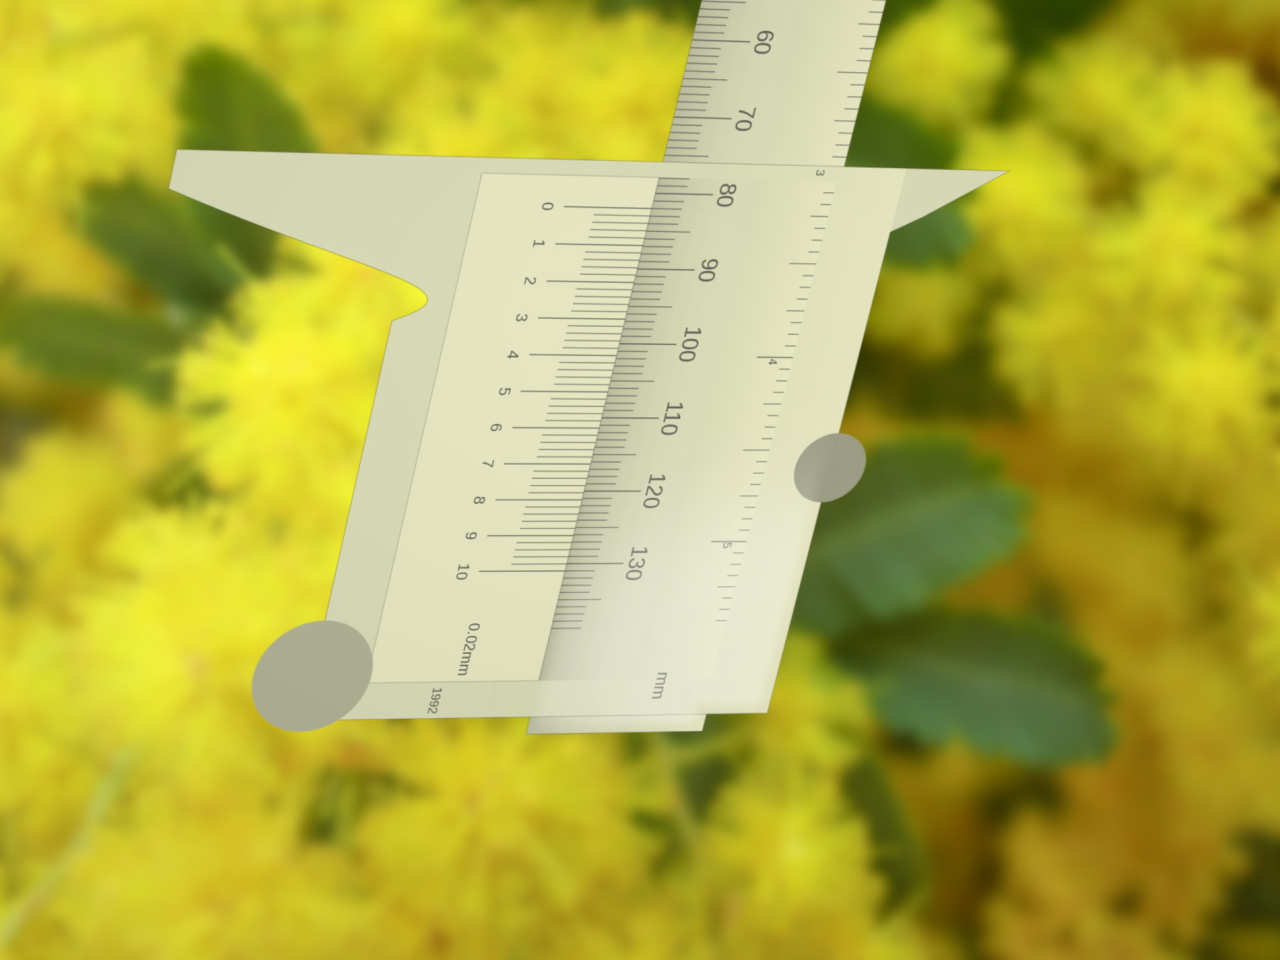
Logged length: 82.0 mm
